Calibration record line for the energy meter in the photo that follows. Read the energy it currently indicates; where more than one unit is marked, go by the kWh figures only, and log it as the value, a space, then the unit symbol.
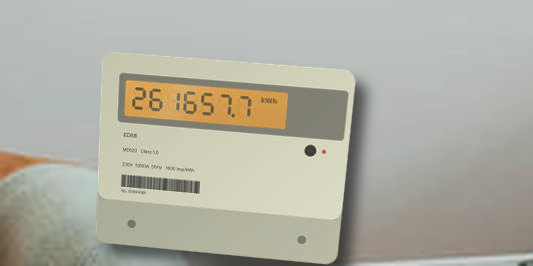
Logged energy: 261657.7 kWh
